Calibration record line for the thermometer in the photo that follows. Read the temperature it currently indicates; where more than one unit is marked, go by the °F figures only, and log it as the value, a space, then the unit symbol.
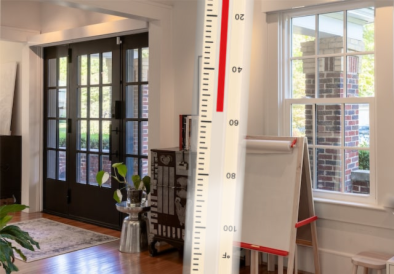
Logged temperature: 56 °F
